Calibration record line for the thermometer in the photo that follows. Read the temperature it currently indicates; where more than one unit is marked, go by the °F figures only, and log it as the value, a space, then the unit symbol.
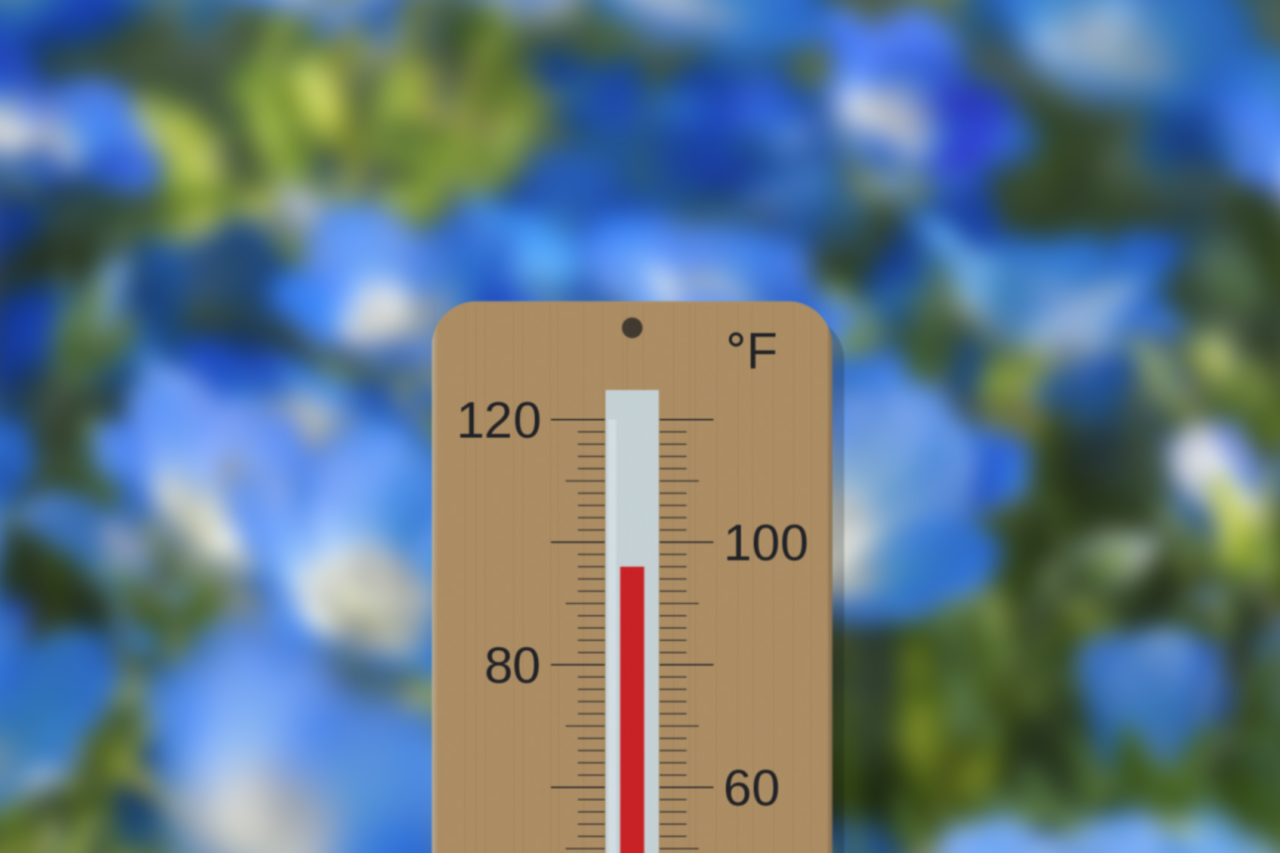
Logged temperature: 96 °F
